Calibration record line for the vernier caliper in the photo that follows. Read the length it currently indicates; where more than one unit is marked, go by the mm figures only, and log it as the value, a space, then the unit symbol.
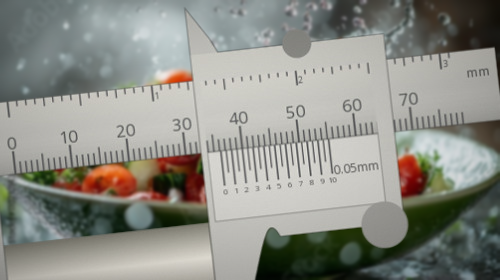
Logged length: 36.2 mm
